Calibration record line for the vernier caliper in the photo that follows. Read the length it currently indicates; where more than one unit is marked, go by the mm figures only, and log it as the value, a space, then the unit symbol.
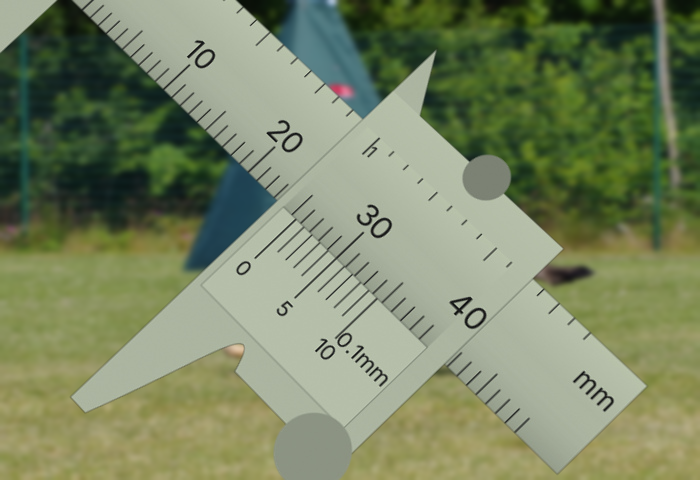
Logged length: 25.5 mm
